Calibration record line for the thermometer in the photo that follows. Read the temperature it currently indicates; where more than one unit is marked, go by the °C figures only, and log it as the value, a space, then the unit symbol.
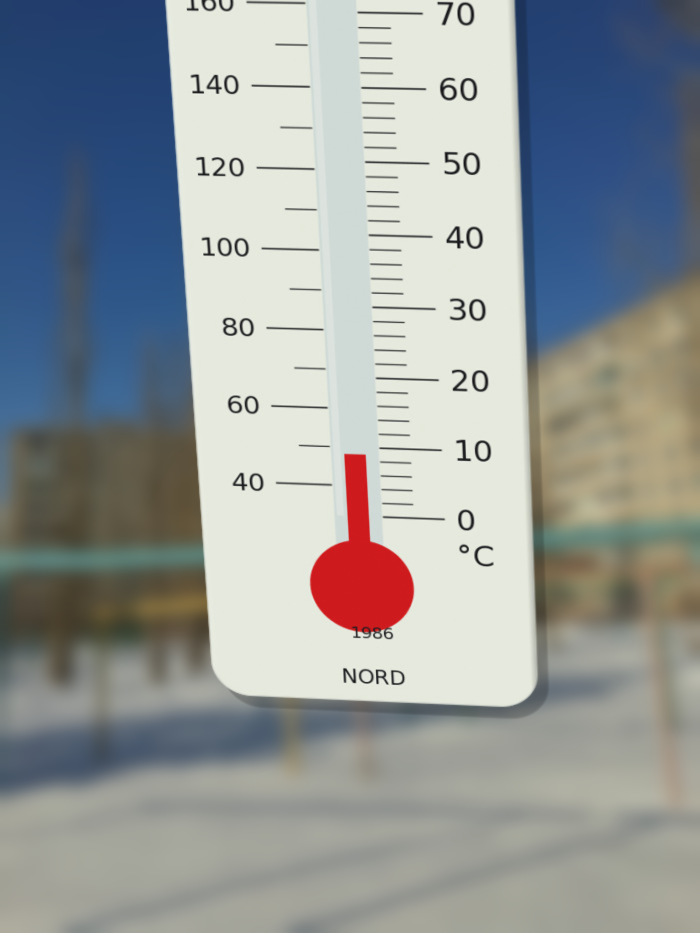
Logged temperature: 9 °C
